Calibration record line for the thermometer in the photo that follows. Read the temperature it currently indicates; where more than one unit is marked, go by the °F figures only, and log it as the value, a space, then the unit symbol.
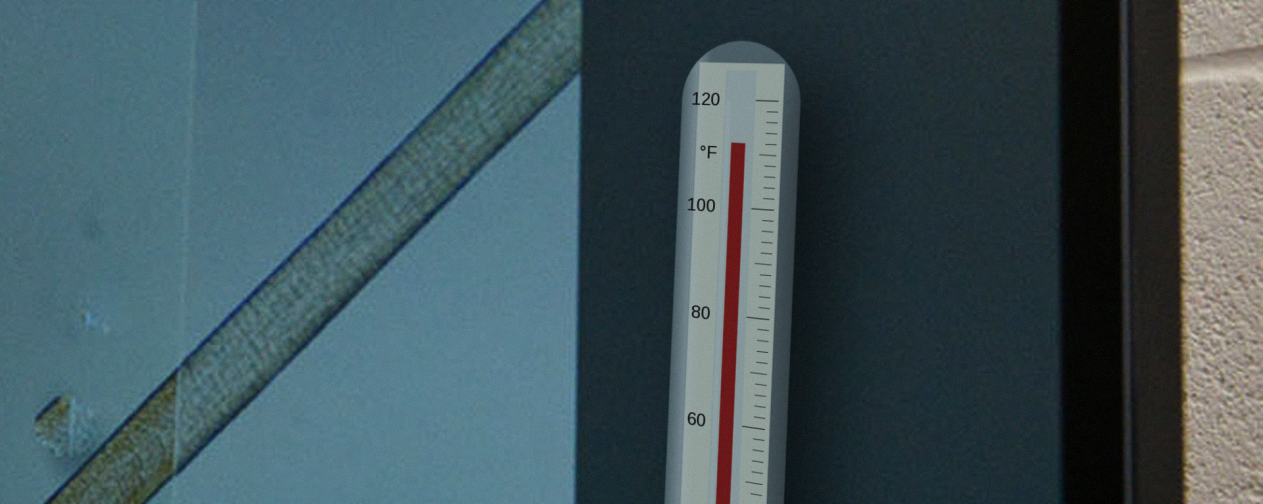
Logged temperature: 112 °F
